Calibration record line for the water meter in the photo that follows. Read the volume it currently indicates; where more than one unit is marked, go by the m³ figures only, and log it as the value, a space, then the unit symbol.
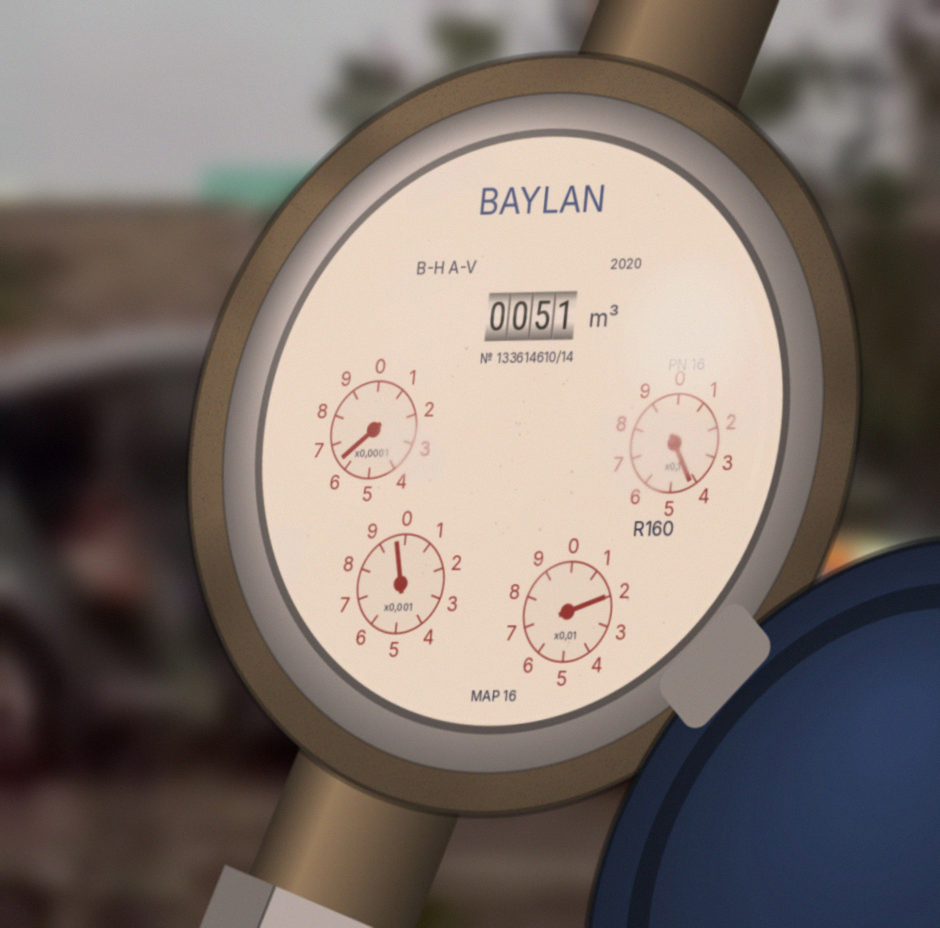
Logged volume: 51.4196 m³
